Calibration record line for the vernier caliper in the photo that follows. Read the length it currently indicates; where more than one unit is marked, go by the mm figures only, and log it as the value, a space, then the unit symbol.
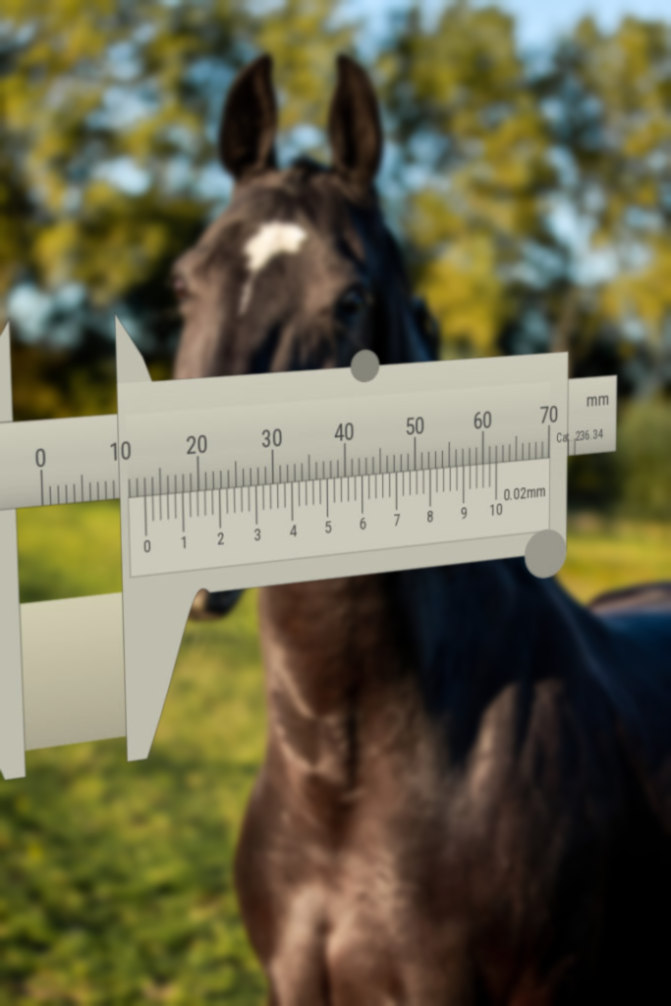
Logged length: 13.0 mm
